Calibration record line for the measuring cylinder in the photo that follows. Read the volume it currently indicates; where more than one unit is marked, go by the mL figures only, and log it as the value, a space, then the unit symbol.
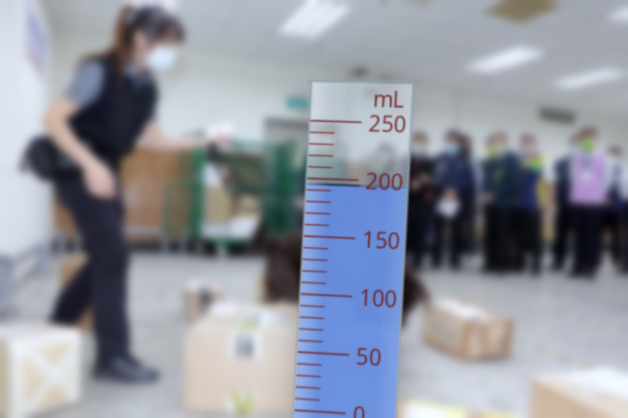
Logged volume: 195 mL
